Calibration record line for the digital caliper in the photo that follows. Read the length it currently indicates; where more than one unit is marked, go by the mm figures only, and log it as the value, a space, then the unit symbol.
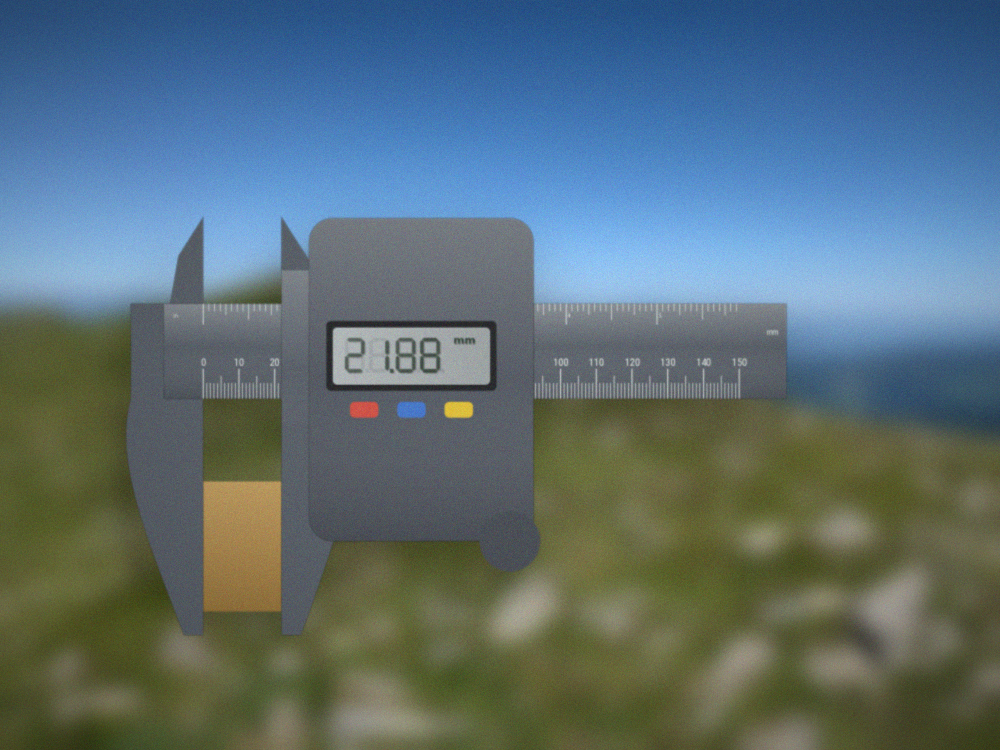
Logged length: 21.88 mm
